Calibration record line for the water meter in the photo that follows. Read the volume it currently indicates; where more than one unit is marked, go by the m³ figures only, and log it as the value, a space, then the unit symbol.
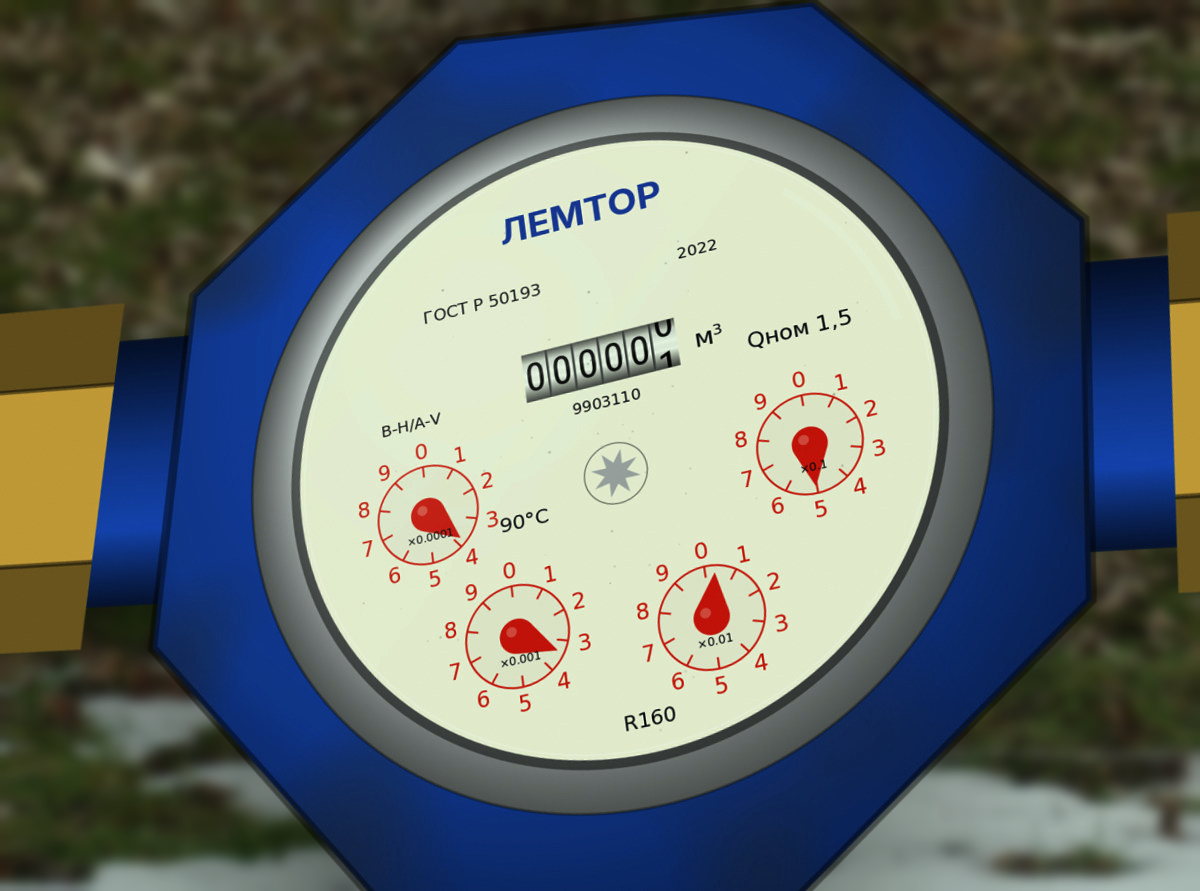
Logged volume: 0.5033 m³
